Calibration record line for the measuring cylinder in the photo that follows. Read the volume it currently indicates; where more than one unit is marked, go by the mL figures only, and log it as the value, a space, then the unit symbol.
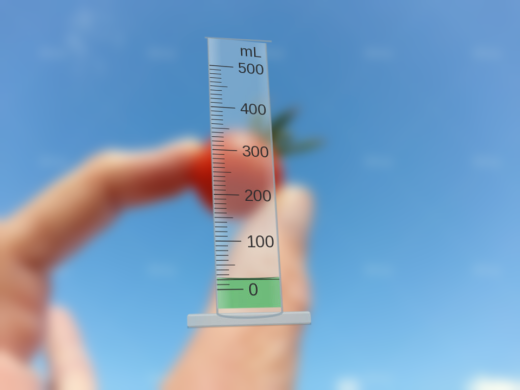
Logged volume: 20 mL
